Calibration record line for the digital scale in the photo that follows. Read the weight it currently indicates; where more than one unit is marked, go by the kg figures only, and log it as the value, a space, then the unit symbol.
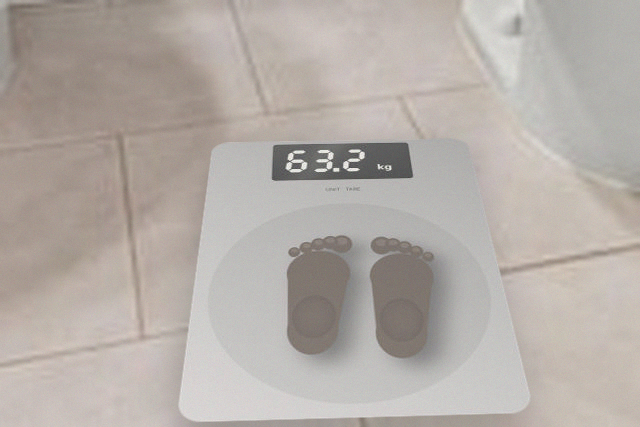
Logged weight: 63.2 kg
